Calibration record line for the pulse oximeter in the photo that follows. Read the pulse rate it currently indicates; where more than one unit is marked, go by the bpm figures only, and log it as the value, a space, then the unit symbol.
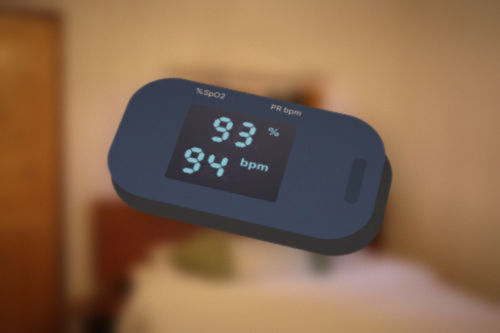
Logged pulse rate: 94 bpm
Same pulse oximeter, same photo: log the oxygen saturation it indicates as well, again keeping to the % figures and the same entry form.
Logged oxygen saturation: 93 %
